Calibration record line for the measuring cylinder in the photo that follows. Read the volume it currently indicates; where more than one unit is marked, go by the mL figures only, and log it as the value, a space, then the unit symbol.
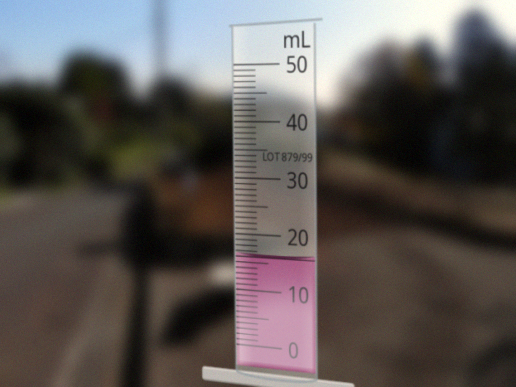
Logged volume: 16 mL
